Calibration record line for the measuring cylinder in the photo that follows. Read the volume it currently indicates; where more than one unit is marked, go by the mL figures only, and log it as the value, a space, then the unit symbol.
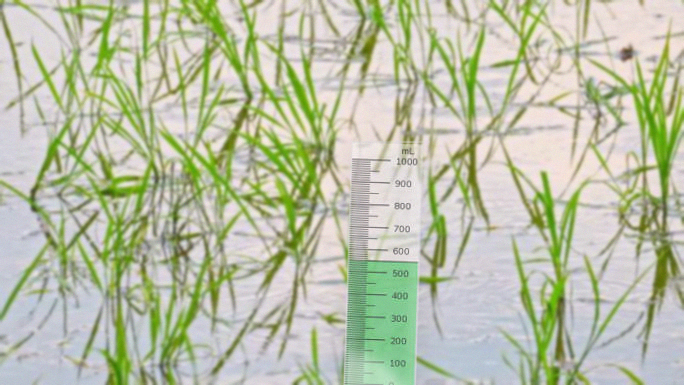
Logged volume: 550 mL
